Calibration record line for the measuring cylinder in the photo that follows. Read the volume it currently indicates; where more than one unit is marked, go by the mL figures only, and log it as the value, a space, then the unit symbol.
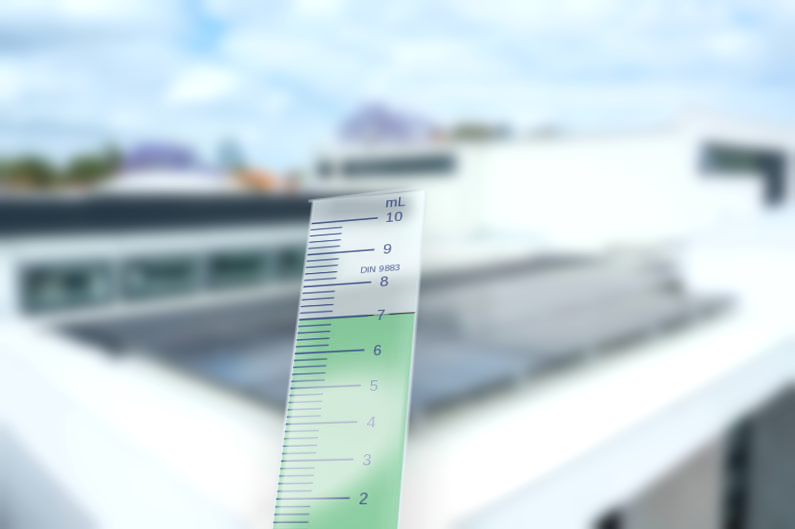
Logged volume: 7 mL
